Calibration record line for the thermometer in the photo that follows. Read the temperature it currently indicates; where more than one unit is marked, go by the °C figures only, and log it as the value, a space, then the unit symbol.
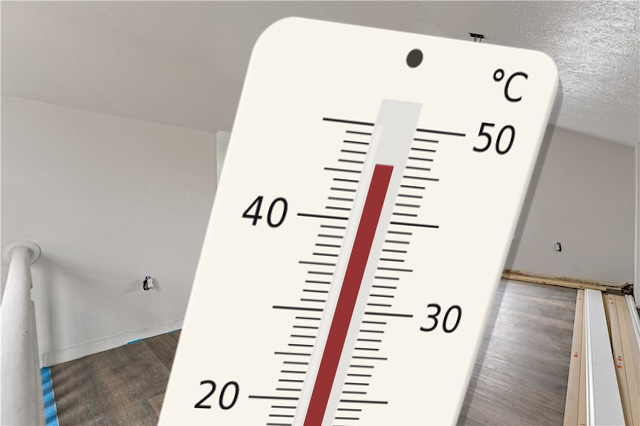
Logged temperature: 46 °C
